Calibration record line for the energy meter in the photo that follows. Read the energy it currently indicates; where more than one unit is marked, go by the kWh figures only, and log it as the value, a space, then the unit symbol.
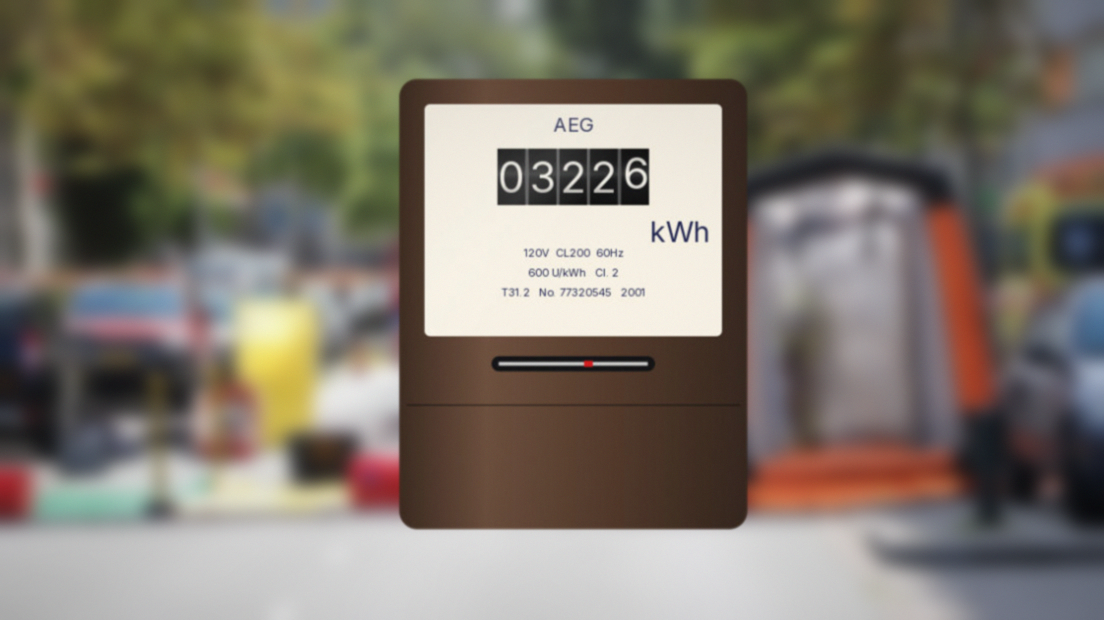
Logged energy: 3226 kWh
